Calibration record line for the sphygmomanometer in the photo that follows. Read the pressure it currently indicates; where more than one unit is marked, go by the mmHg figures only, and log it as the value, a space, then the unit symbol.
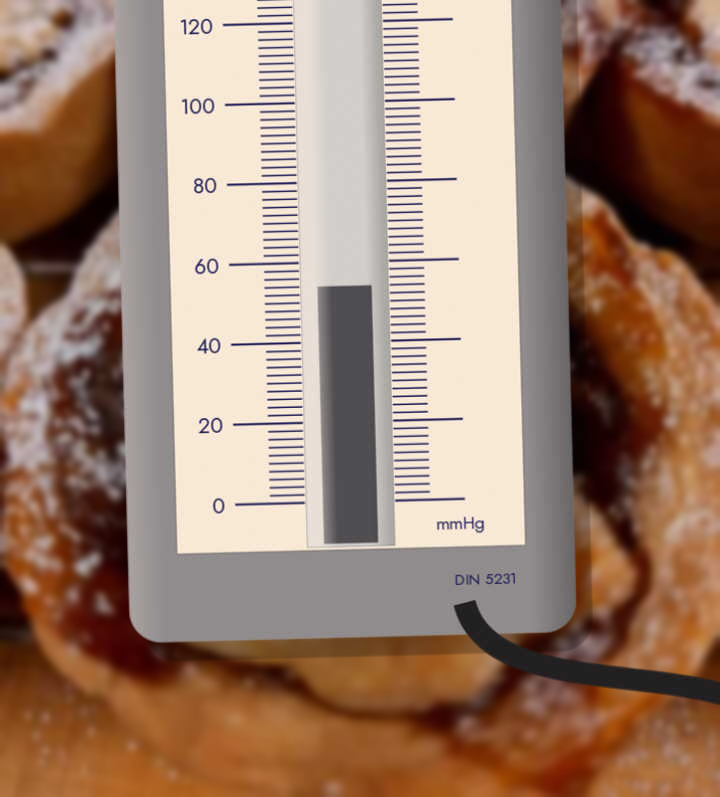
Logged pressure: 54 mmHg
